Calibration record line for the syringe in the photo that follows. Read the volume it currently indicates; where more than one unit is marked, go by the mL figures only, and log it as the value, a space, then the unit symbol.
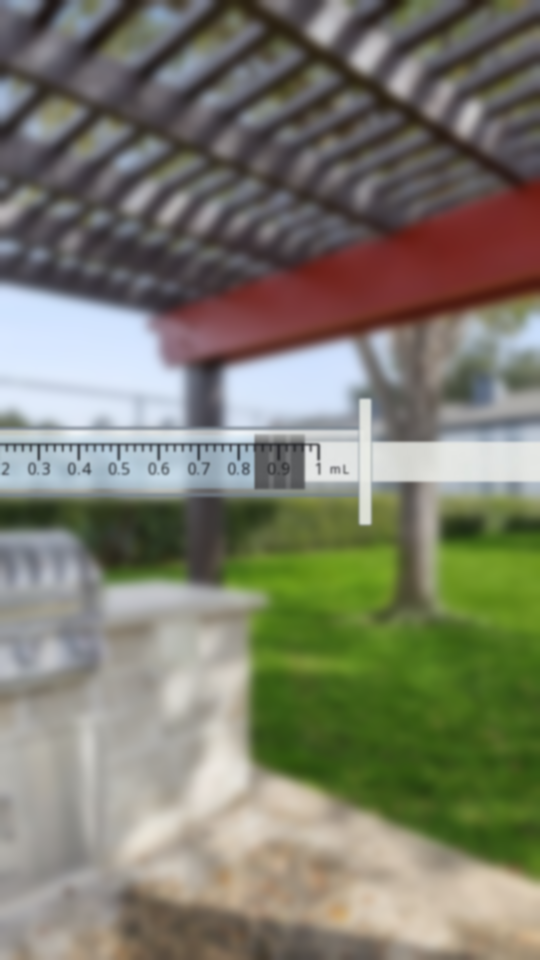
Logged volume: 0.84 mL
